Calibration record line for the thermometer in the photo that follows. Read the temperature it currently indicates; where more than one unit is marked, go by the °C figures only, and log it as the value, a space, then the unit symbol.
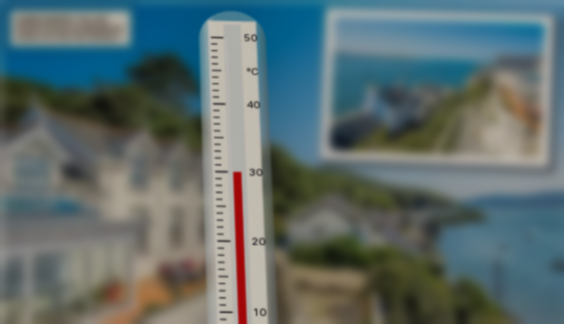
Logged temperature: 30 °C
